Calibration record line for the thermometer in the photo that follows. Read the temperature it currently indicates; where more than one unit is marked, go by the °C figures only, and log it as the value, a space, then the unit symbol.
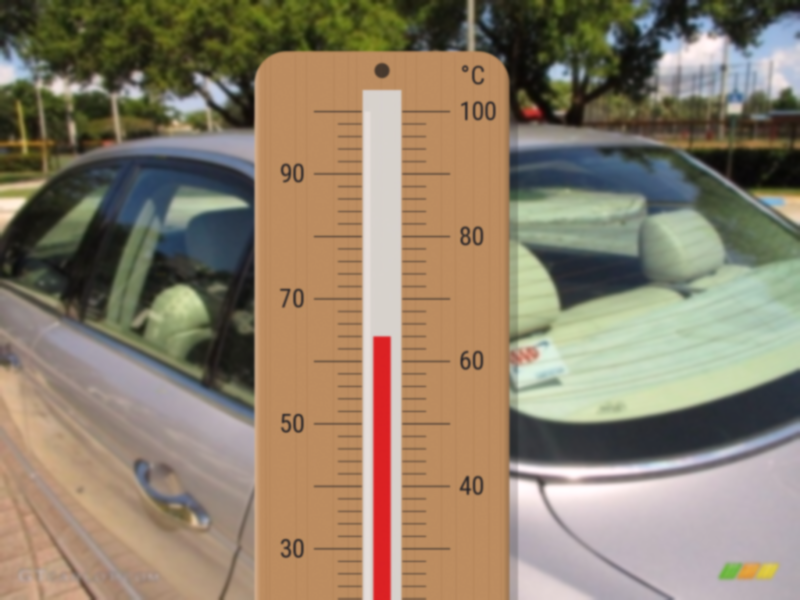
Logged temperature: 64 °C
